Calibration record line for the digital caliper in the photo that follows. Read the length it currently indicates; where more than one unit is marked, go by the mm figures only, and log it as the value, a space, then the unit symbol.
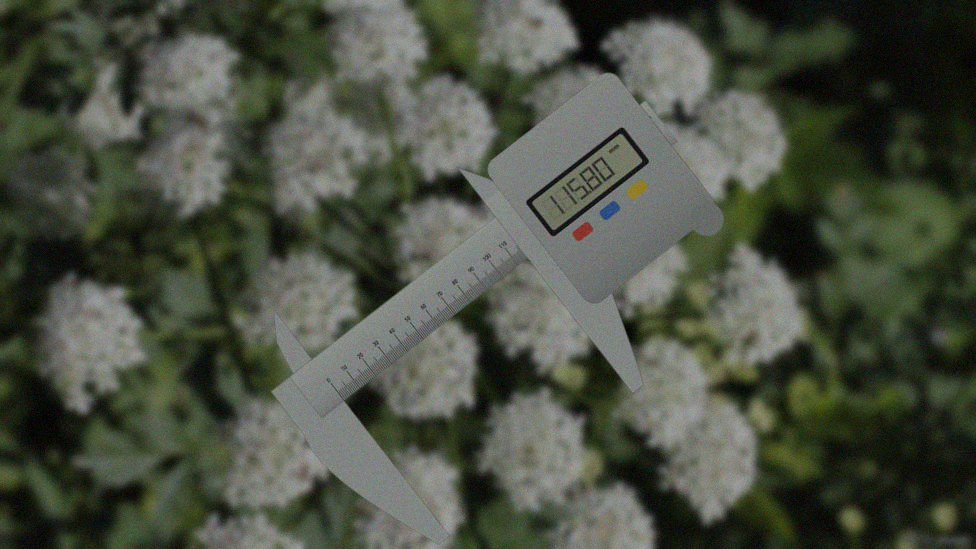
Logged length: 115.80 mm
